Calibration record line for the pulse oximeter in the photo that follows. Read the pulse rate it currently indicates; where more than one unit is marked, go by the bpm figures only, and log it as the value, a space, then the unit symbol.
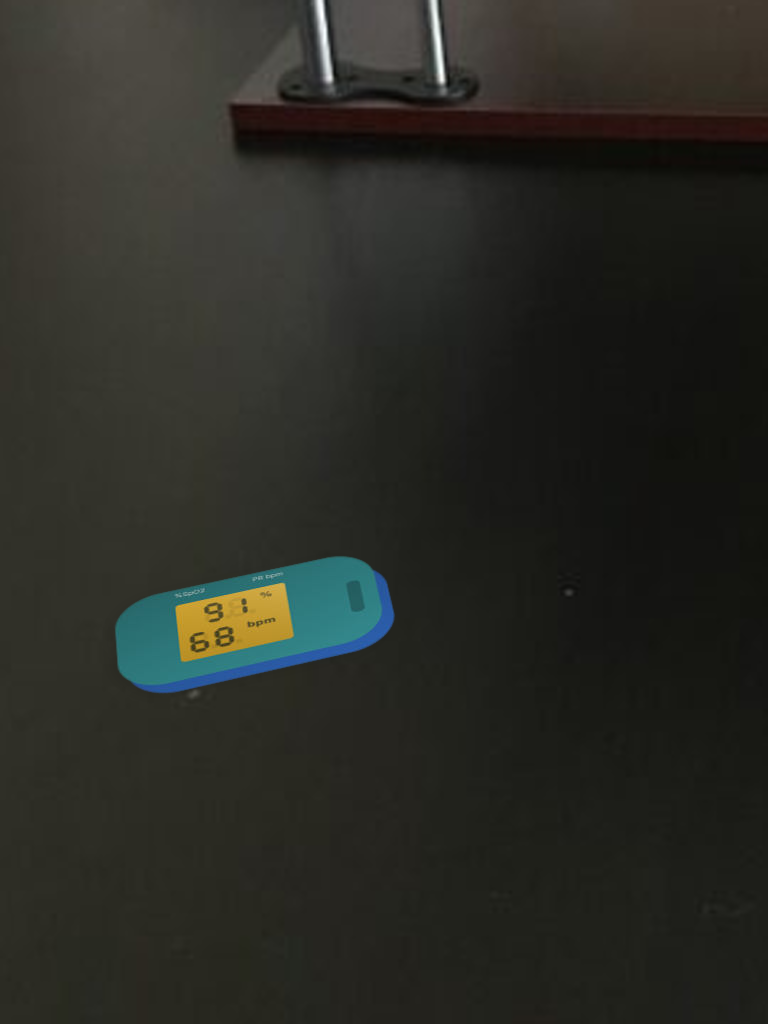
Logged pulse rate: 68 bpm
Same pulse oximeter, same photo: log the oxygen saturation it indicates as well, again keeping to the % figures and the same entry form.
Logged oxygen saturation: 91 %
